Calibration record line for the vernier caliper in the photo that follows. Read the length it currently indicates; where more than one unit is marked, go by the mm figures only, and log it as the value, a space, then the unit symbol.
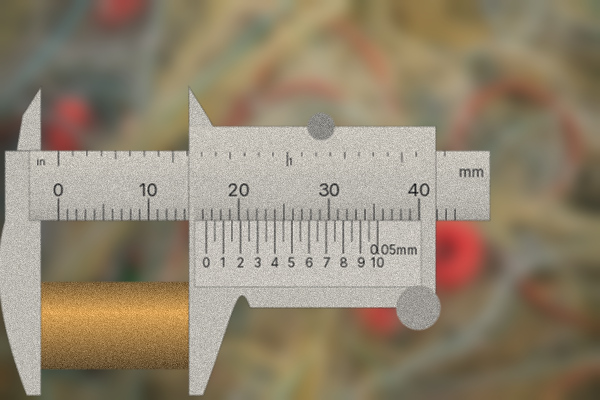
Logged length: 16.4 mm
